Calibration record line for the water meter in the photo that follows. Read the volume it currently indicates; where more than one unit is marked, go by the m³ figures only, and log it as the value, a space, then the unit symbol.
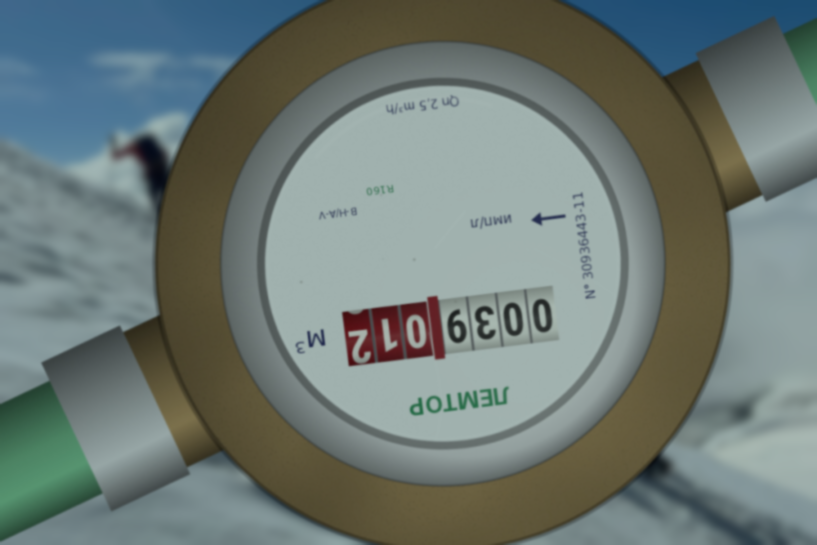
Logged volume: 39.012 m³
